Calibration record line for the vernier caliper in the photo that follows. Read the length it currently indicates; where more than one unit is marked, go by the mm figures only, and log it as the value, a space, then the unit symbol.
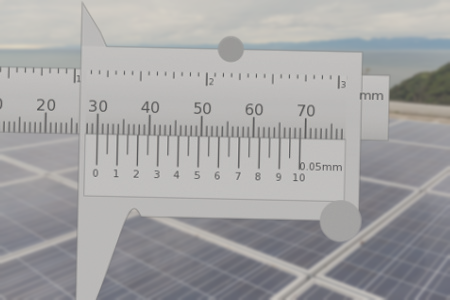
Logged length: 30.0 mm
